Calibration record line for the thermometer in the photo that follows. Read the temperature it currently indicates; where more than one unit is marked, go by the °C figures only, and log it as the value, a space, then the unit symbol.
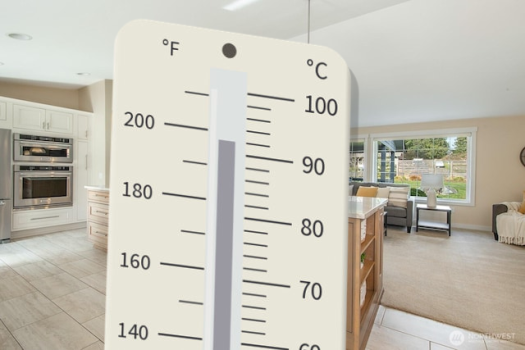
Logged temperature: 92 °C
